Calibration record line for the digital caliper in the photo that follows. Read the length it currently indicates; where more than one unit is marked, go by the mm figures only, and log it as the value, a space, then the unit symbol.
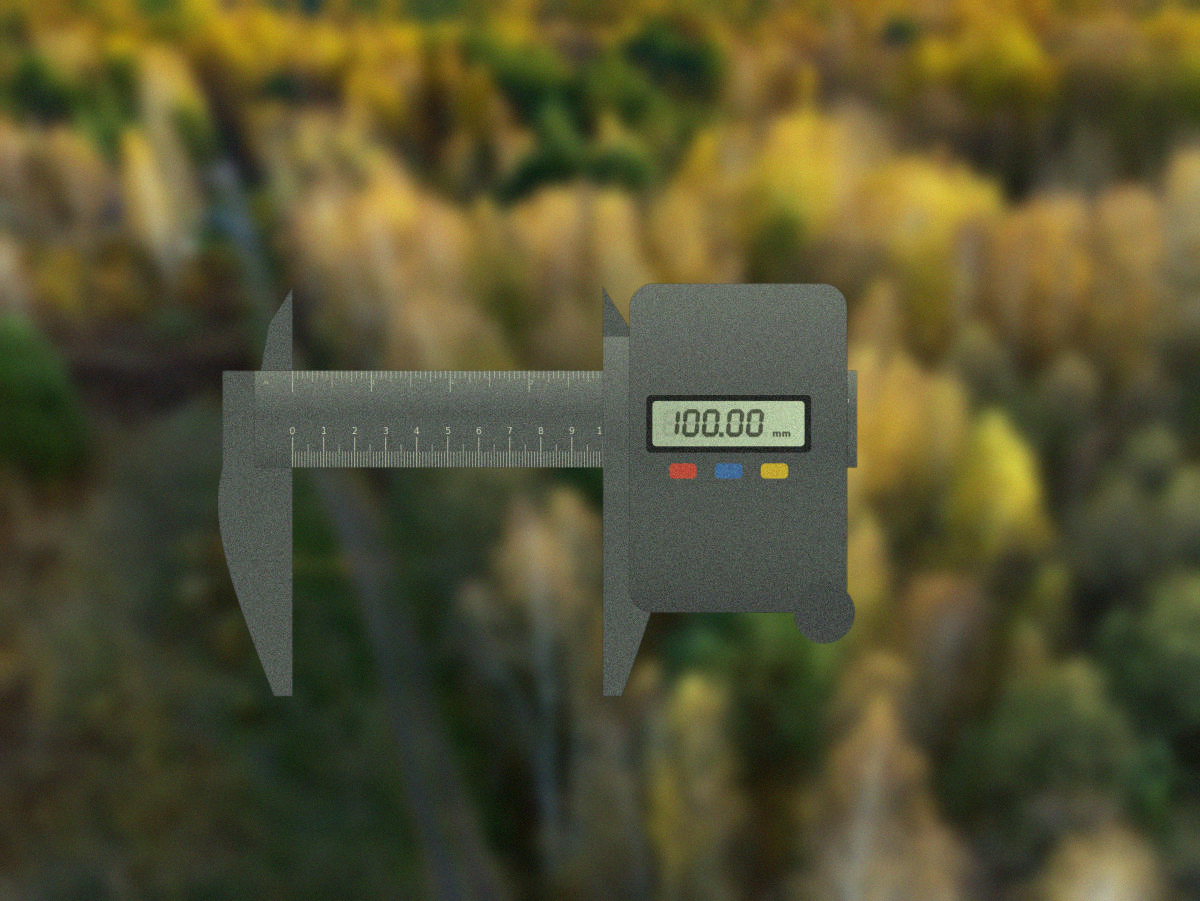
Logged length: 100.00 mm
